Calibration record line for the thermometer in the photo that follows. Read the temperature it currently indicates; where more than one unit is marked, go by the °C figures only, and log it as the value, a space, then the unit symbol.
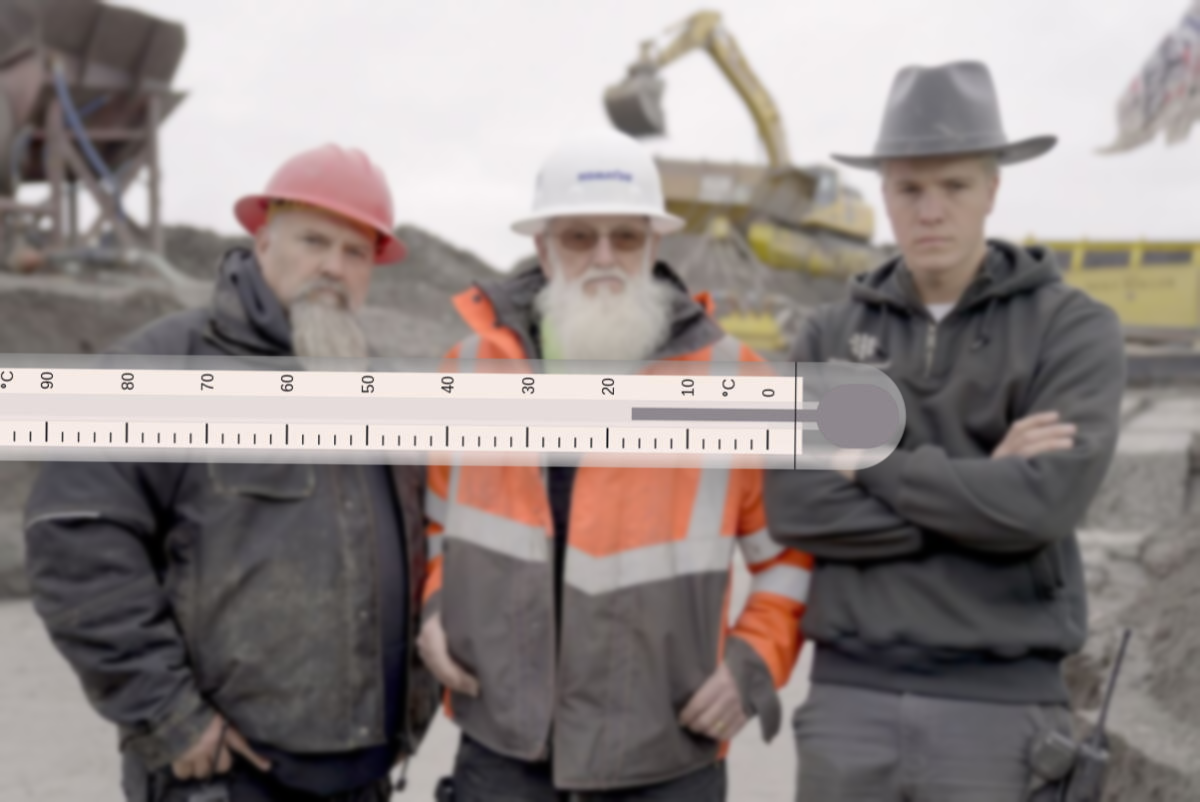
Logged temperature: 17 °C
